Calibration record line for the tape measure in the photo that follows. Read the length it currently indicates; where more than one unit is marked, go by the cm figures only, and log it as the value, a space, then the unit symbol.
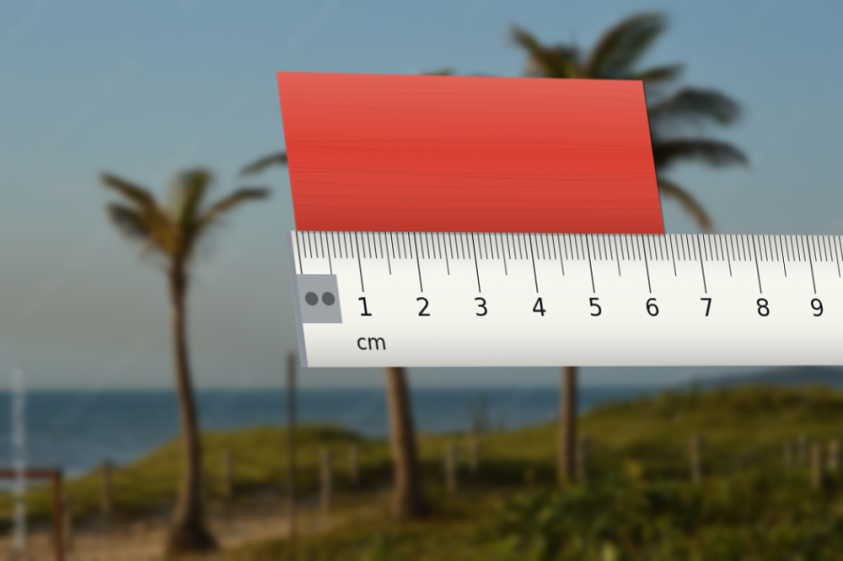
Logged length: 6.4 cm
